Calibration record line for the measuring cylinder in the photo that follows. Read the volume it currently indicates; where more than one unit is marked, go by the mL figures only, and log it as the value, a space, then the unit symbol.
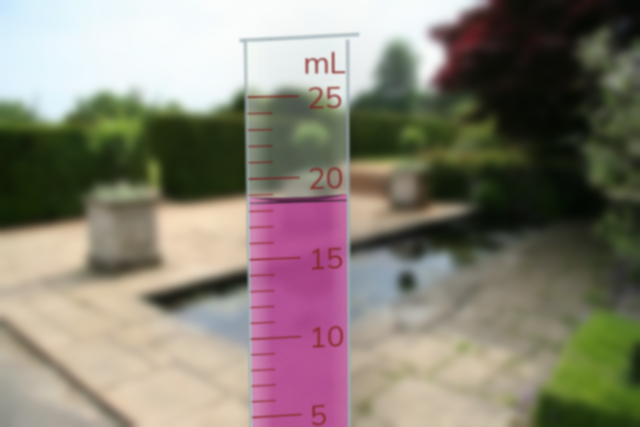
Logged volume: 18.5 mL
